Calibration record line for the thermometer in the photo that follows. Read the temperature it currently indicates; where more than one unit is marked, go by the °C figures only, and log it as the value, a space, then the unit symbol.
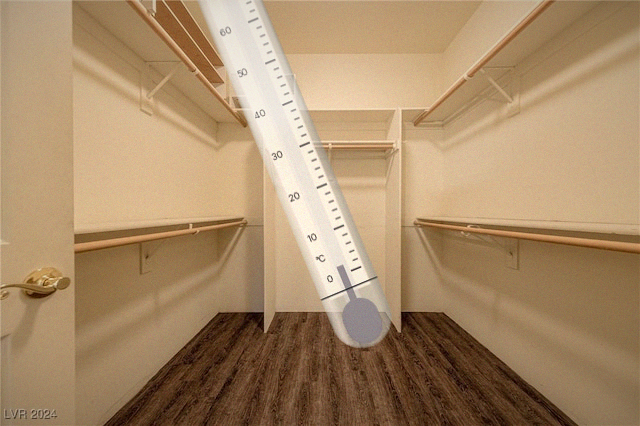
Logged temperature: 2 °C
